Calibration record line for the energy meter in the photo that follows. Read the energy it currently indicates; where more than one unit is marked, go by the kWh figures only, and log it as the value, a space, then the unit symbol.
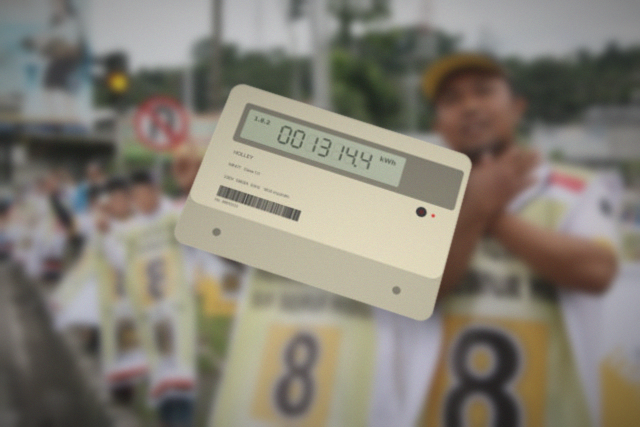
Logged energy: 1314.4 kWh
